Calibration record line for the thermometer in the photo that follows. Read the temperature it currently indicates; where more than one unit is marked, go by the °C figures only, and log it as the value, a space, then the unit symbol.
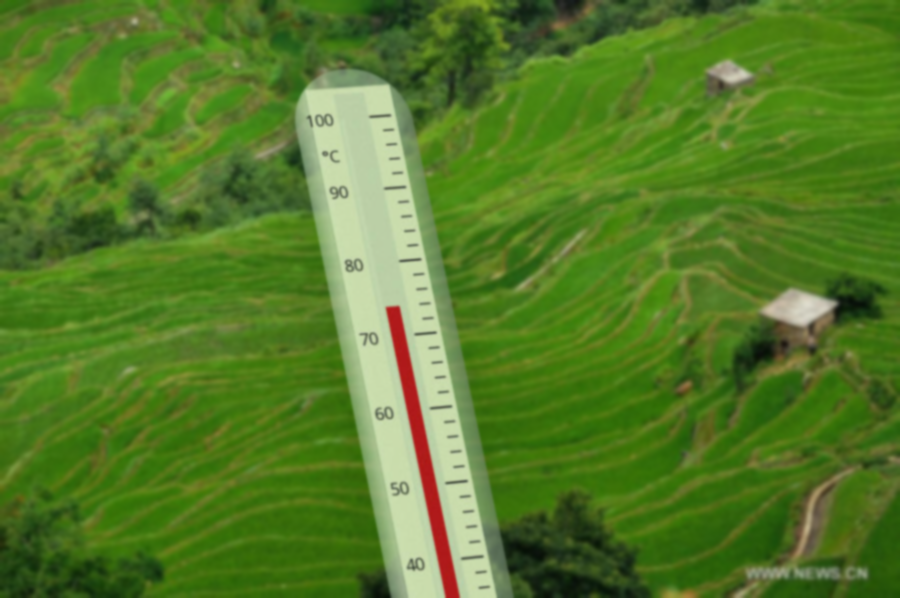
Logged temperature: 74 °C
